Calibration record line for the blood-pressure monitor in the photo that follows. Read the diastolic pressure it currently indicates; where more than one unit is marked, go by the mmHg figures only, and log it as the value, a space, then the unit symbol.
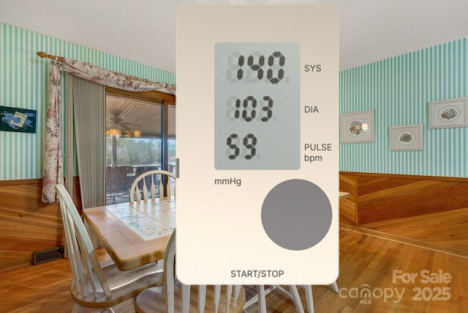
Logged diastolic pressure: 103 mmHg
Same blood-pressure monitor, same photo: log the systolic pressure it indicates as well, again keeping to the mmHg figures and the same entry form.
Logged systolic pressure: 140 mmHg
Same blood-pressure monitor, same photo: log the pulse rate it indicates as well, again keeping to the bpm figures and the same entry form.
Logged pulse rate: 59 bpm
